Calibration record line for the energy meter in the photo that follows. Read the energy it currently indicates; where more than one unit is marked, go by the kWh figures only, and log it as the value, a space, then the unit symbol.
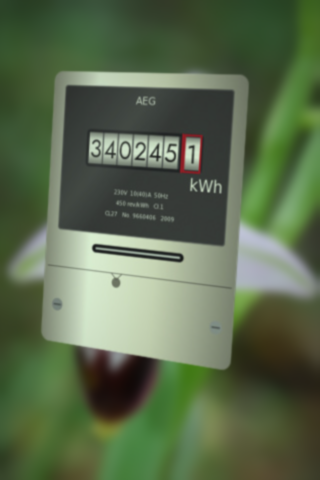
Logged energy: 340245.1 kWh
